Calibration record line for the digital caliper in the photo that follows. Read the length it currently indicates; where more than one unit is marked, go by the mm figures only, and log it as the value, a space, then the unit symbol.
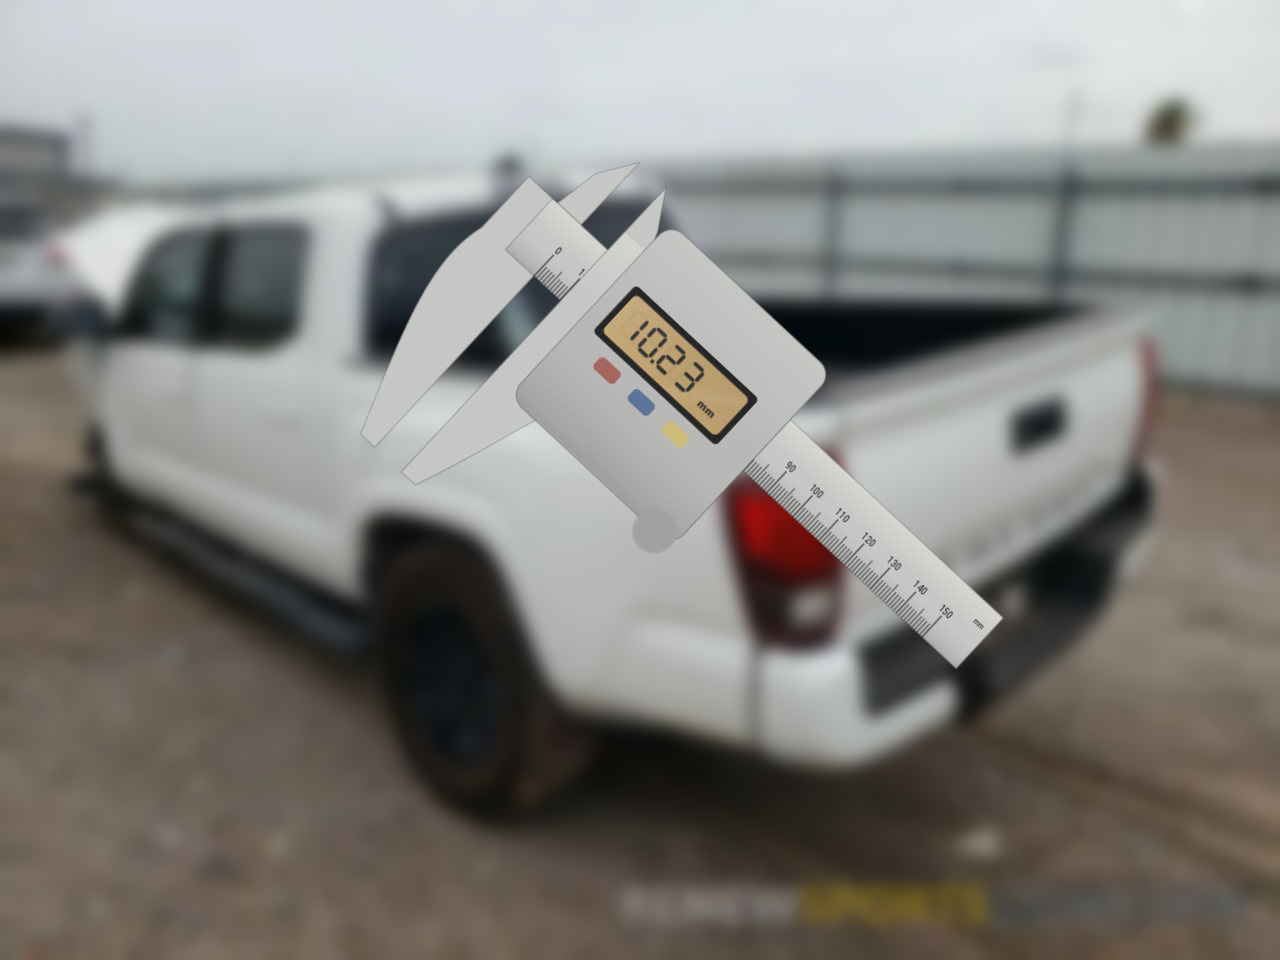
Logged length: 10.23 mm
